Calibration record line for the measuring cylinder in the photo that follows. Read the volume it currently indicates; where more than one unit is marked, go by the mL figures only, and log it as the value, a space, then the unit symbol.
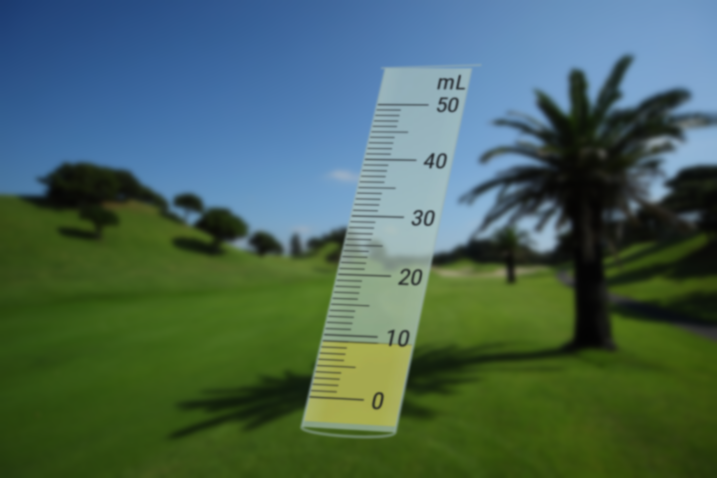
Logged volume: 9 mL
